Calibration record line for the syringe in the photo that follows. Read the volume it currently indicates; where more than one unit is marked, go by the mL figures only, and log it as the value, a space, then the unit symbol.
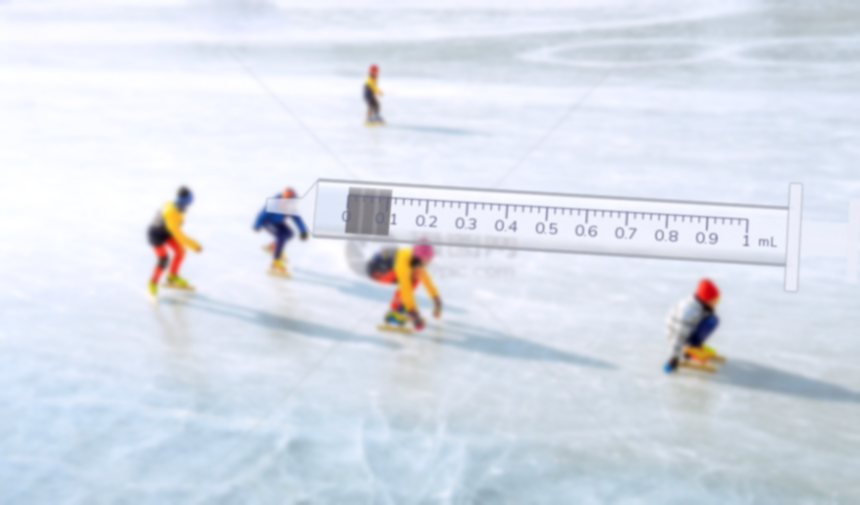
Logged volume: 0 mL
